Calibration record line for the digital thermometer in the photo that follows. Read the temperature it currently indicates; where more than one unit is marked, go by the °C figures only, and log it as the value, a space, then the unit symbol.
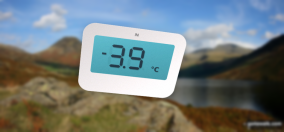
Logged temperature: -3.9 °C
